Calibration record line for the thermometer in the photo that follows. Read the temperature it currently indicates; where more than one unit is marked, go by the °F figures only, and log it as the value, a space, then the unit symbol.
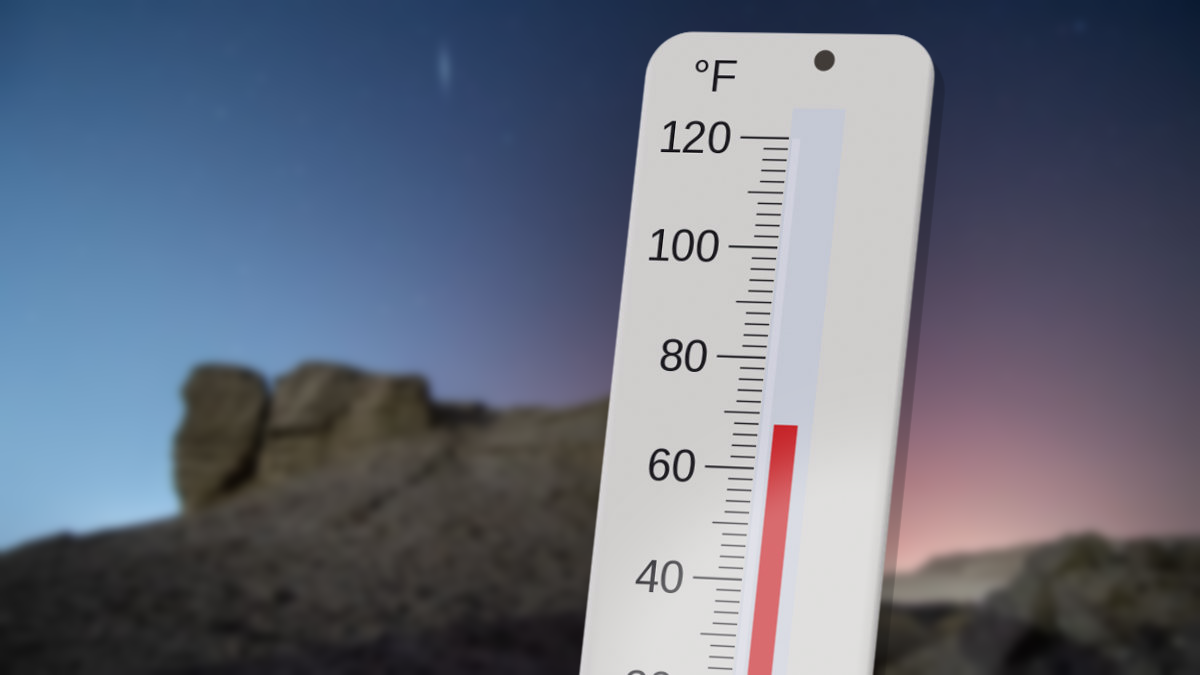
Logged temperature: 68 °F
